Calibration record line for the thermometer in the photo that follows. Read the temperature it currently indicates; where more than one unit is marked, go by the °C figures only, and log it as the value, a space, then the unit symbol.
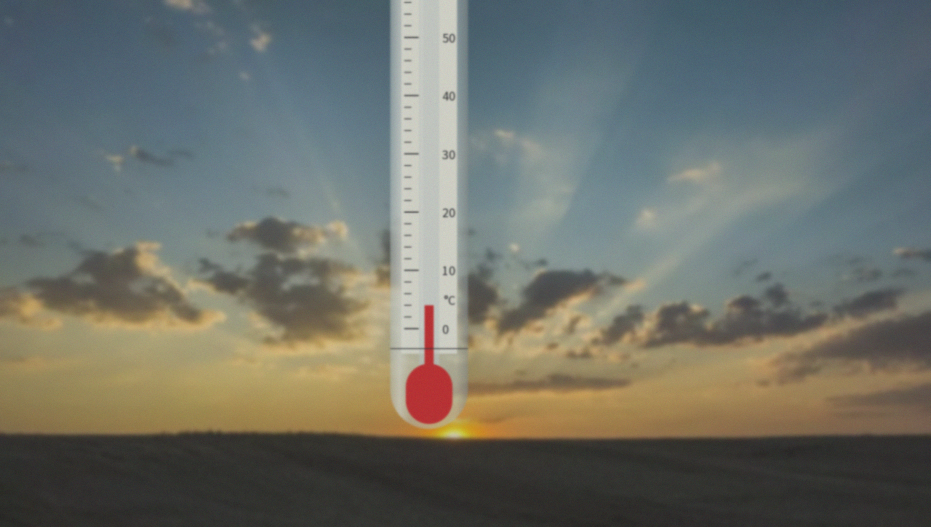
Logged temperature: 4 °C
